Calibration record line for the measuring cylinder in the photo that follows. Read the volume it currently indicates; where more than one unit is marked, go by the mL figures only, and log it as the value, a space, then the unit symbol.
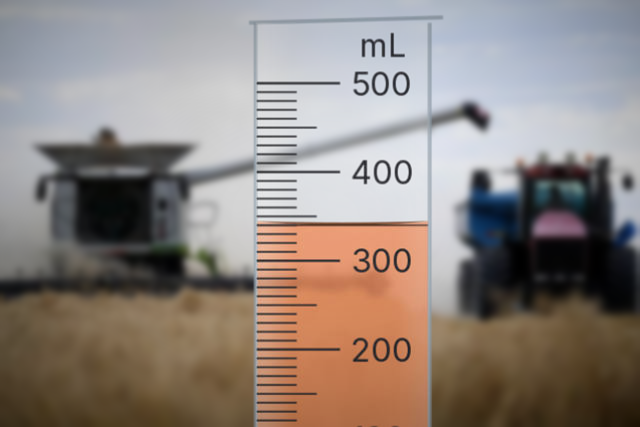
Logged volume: 340 mL
